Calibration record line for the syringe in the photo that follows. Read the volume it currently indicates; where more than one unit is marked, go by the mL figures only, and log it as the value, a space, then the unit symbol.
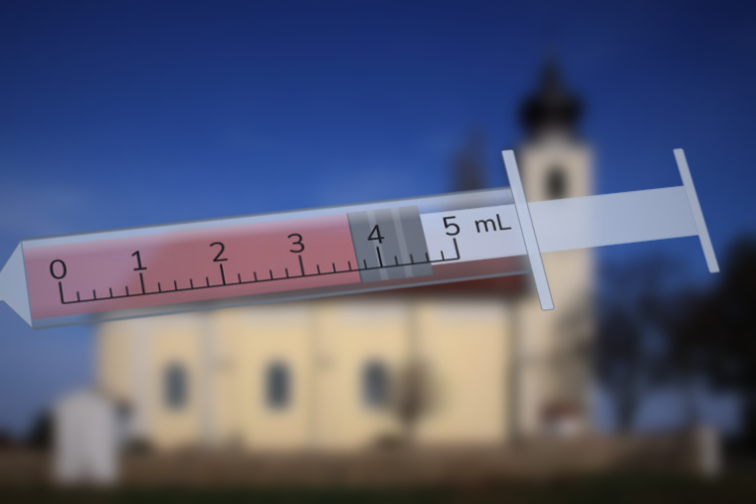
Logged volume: 3.7 mL
